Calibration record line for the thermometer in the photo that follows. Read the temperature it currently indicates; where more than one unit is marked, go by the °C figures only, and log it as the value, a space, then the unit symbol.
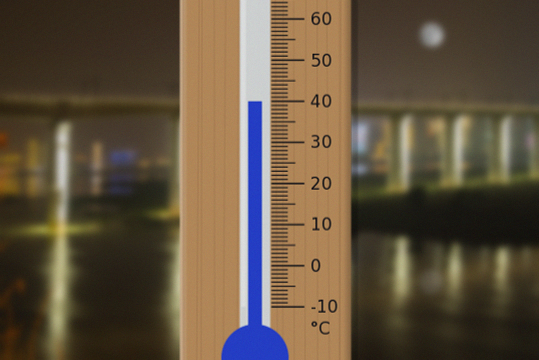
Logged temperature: 40 °C
